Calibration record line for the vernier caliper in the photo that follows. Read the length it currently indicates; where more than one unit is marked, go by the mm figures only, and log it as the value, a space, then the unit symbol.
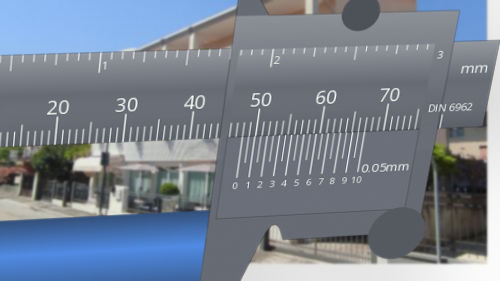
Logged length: 48.0 mm
